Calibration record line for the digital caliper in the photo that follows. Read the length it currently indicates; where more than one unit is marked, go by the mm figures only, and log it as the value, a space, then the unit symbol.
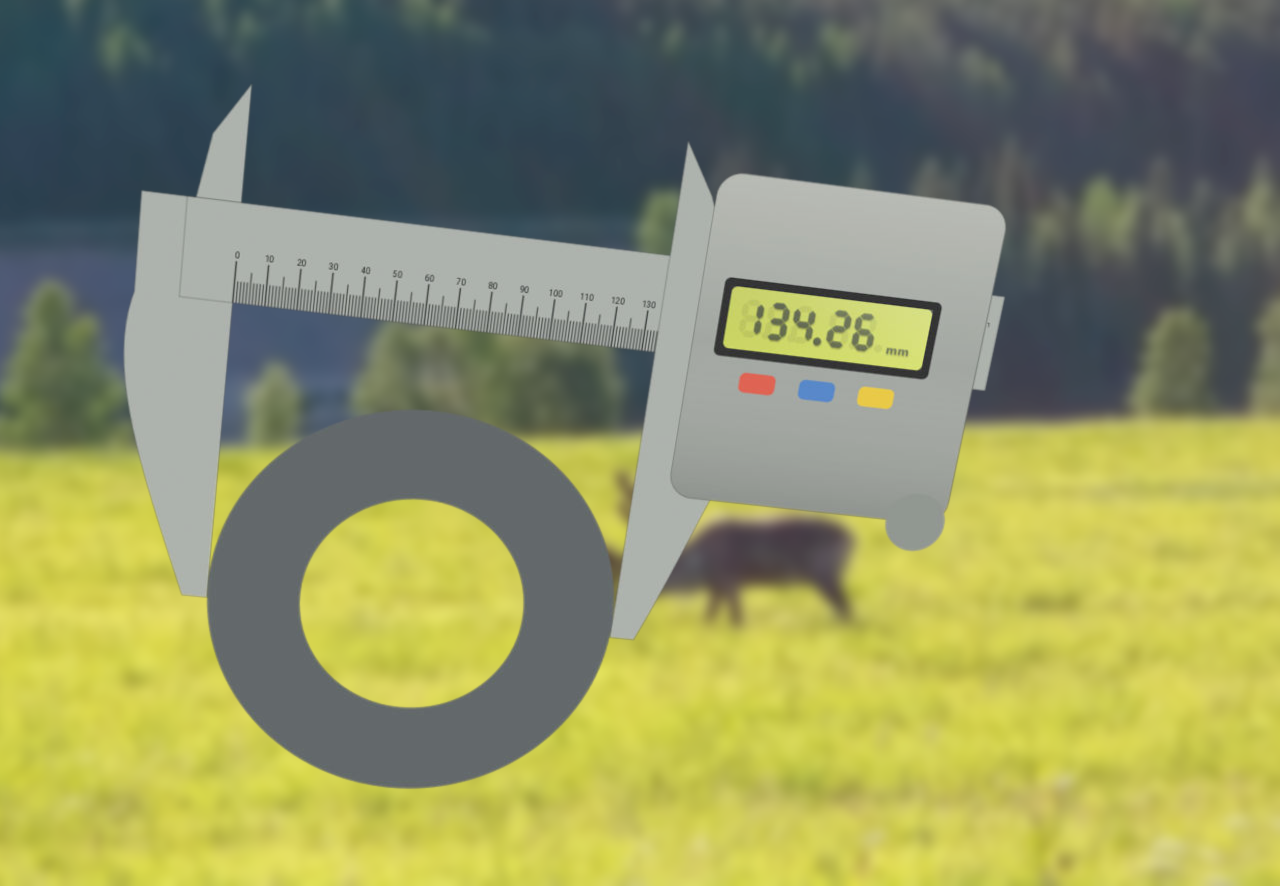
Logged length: 134.26 mm
